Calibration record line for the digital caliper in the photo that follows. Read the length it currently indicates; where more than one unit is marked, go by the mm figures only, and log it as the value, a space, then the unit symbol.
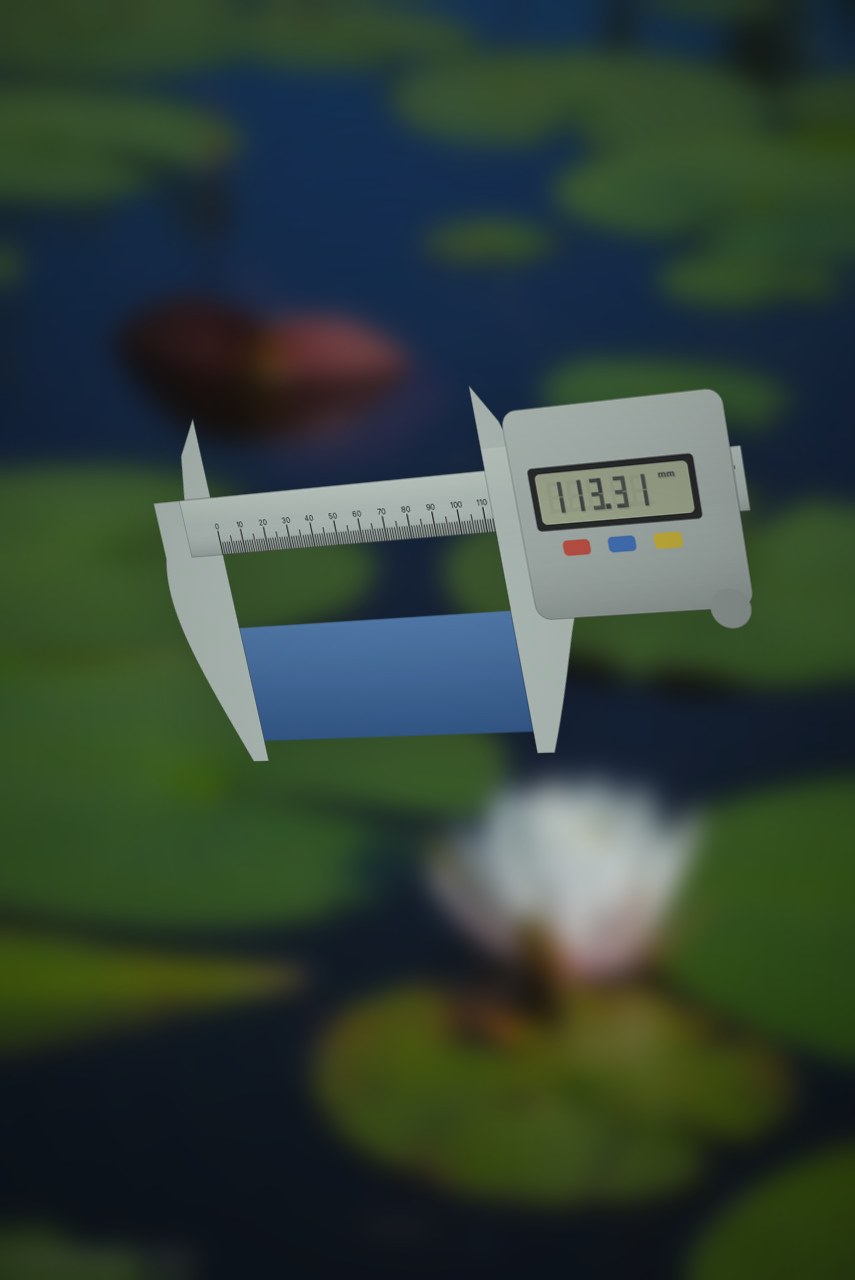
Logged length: 113.31 mm
